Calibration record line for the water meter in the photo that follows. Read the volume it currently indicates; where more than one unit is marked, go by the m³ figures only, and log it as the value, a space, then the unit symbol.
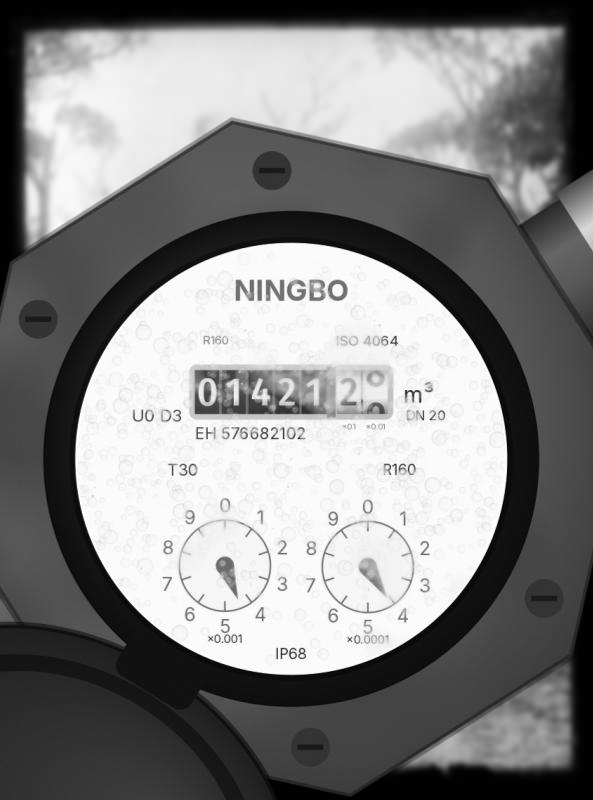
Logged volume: 1421.2844 m³
